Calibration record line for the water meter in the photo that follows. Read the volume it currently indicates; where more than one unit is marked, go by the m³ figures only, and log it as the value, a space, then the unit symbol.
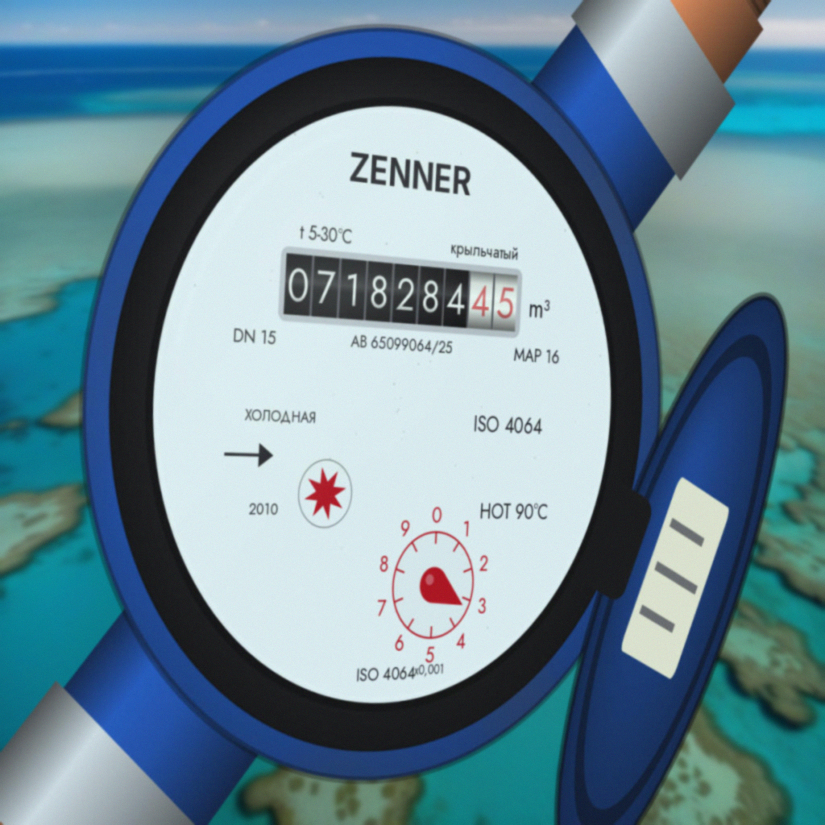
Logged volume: 718284.453 m³
